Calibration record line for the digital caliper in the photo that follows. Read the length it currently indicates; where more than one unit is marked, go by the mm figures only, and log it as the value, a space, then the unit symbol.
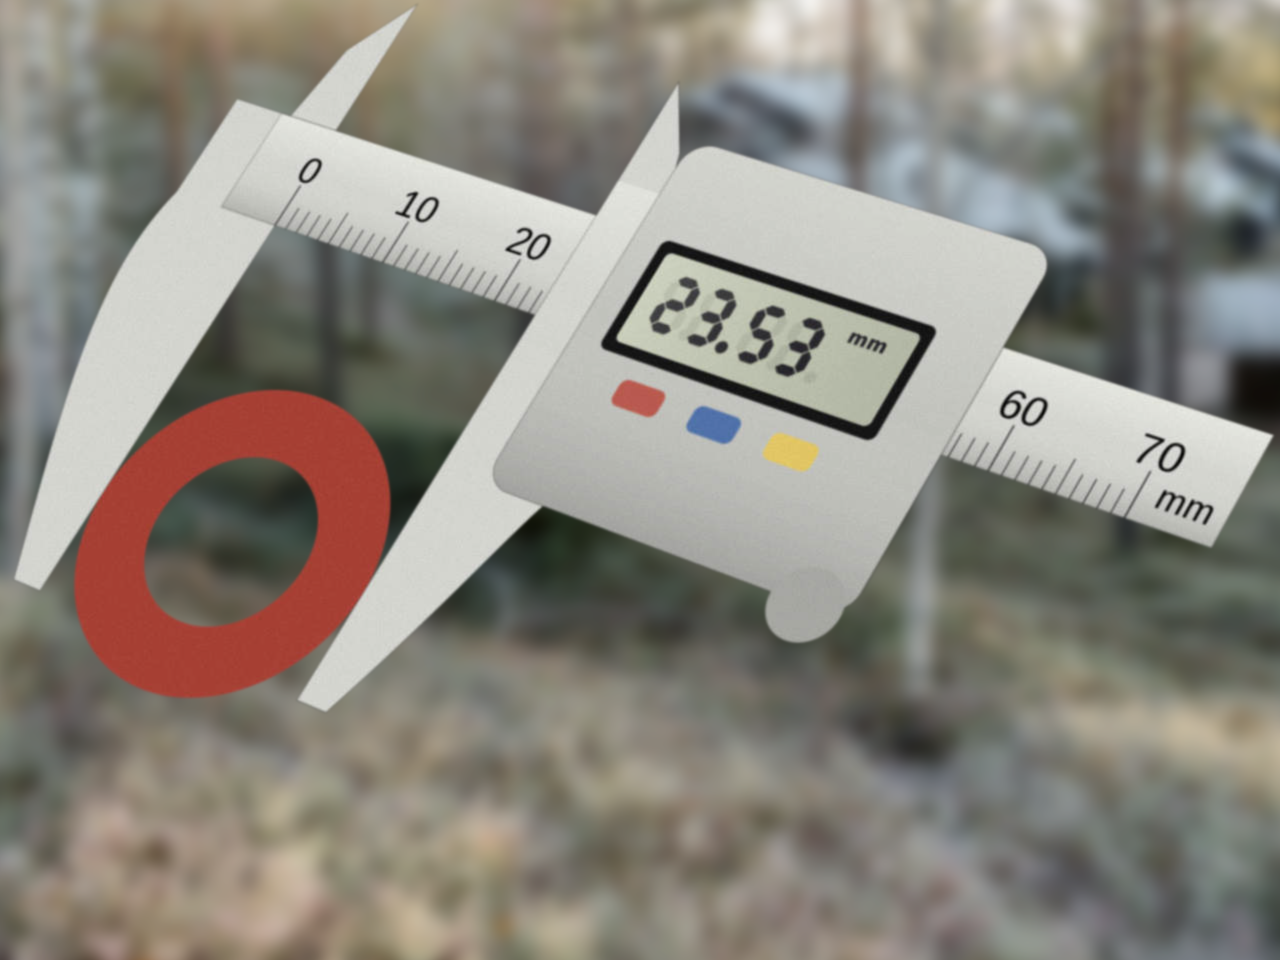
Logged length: 23.53 mm
